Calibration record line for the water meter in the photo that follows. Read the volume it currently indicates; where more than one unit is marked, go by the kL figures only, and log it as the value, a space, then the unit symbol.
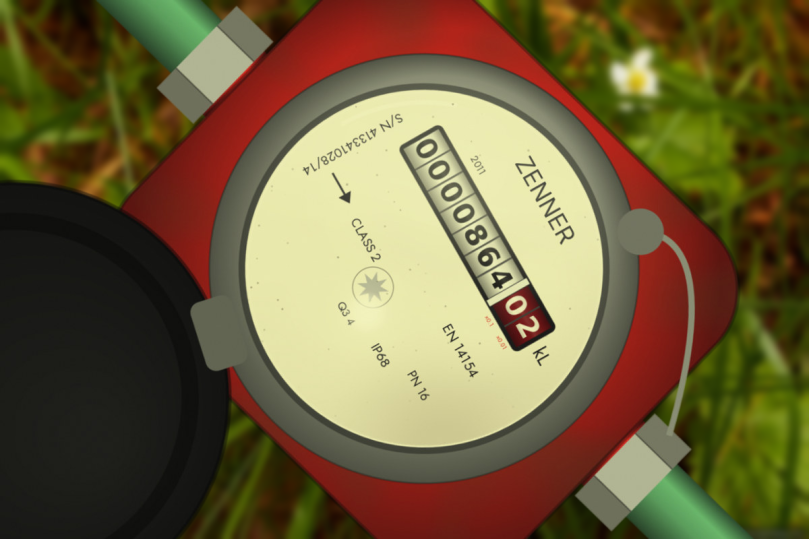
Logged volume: 864.02 kL
